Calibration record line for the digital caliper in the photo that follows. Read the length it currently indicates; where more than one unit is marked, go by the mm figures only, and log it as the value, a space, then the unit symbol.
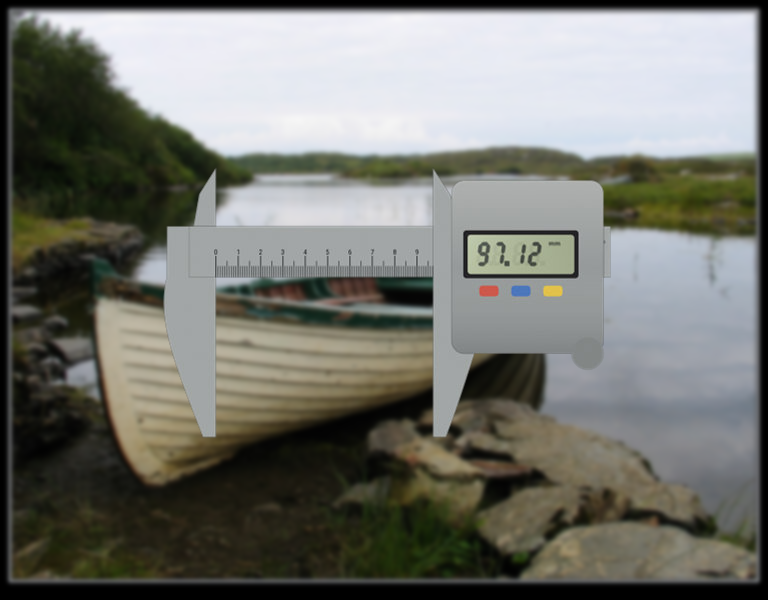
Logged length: 97.12 mm
